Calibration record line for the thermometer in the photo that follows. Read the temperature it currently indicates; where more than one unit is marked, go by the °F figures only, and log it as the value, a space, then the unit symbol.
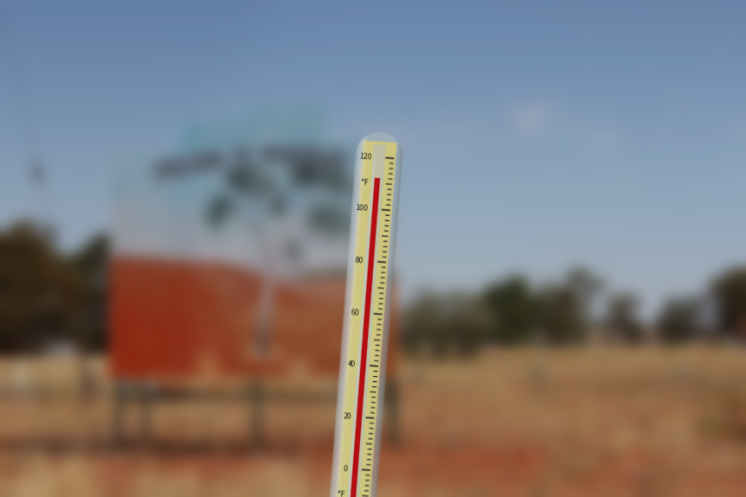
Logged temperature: 112 °F
